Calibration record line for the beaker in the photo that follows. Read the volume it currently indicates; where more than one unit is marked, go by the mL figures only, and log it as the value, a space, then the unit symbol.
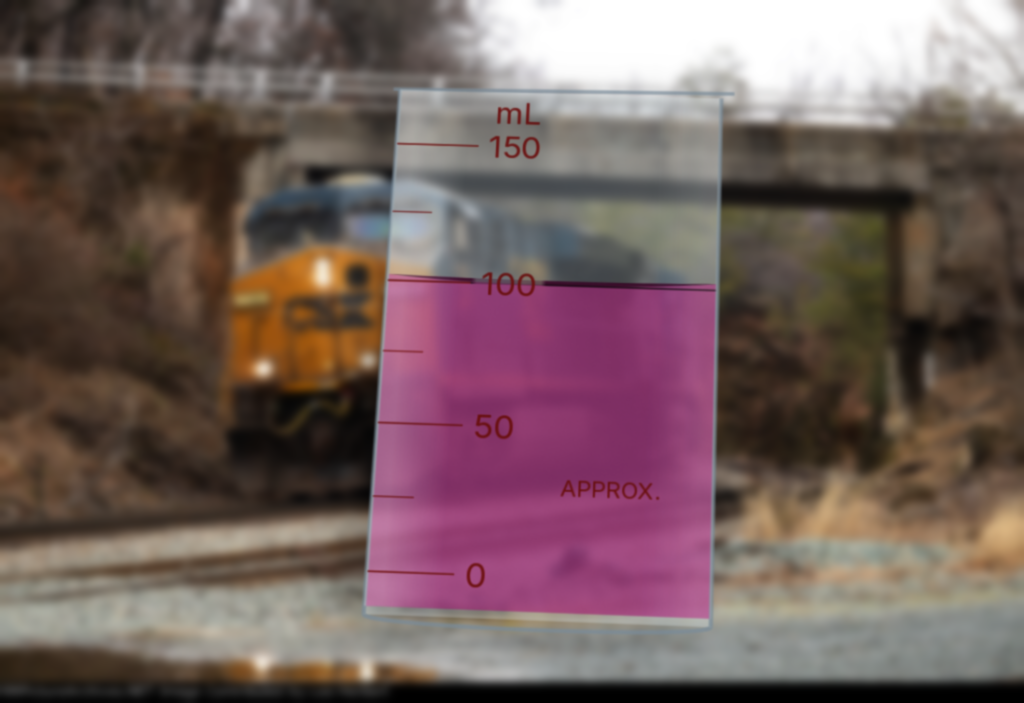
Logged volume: 100 mL
